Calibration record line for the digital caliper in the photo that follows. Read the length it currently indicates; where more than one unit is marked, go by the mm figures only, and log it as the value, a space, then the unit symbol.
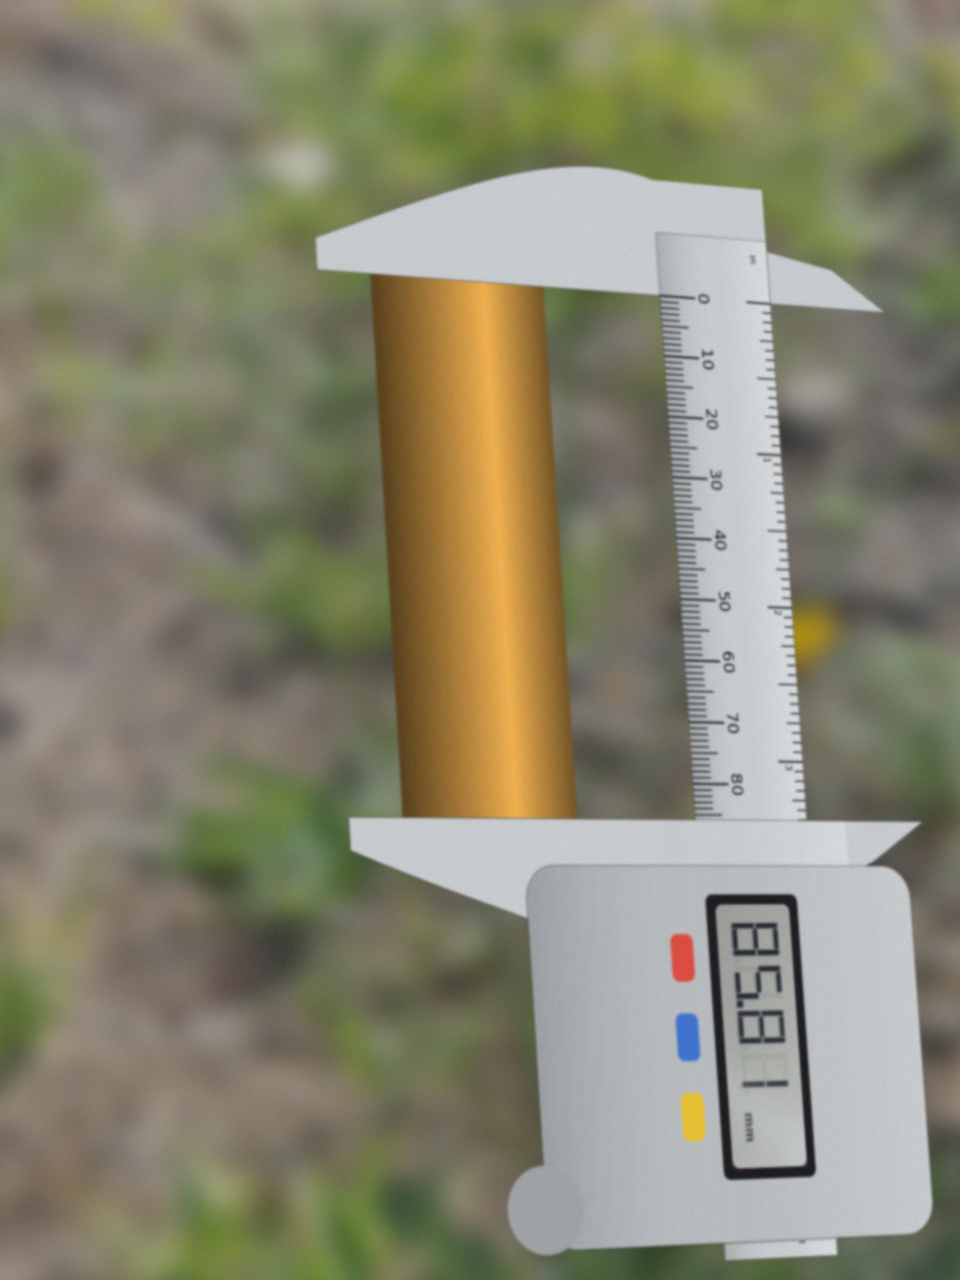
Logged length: 85.81 mm
